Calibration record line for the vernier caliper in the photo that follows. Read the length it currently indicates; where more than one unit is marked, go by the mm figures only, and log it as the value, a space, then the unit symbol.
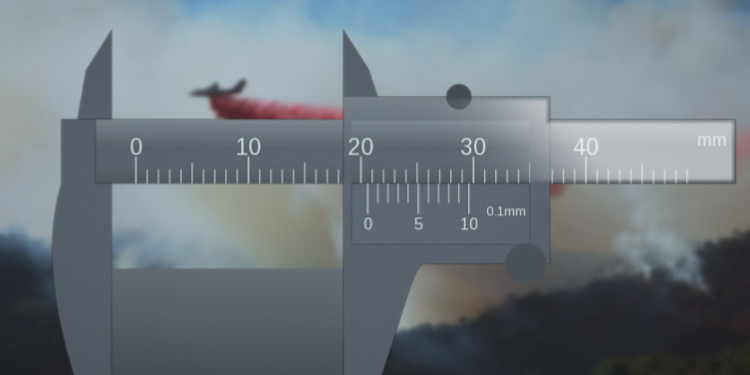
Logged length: 20.6 mm
